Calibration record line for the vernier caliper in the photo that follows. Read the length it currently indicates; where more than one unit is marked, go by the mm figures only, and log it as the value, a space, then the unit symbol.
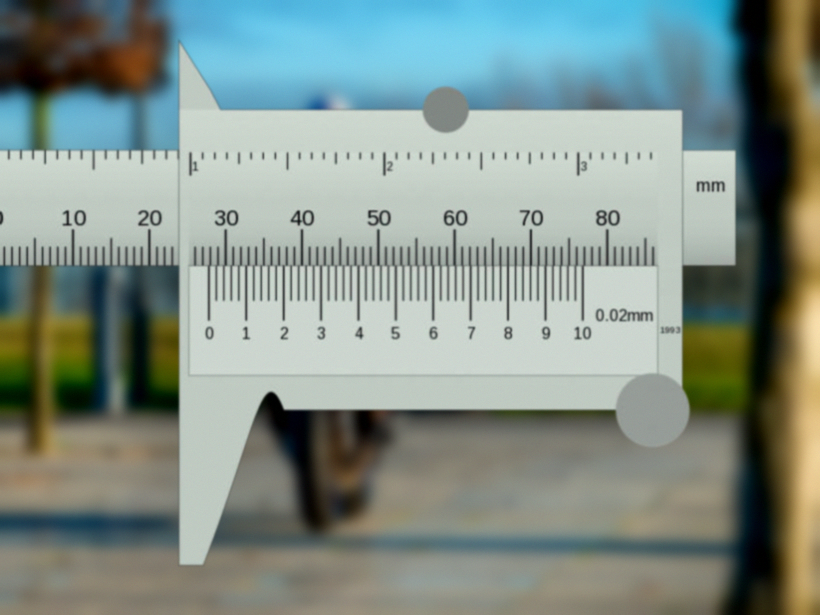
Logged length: 27.8 mm
